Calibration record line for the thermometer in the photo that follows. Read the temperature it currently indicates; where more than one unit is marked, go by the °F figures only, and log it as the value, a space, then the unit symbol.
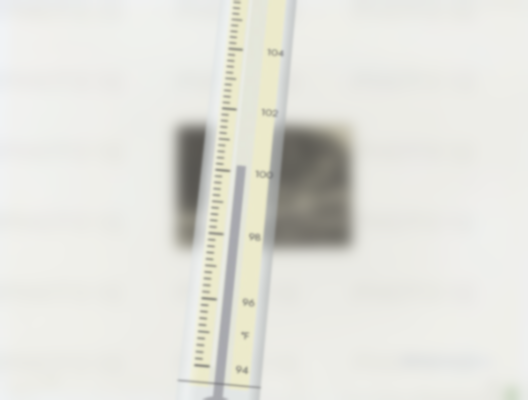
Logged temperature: 100.2 °F
